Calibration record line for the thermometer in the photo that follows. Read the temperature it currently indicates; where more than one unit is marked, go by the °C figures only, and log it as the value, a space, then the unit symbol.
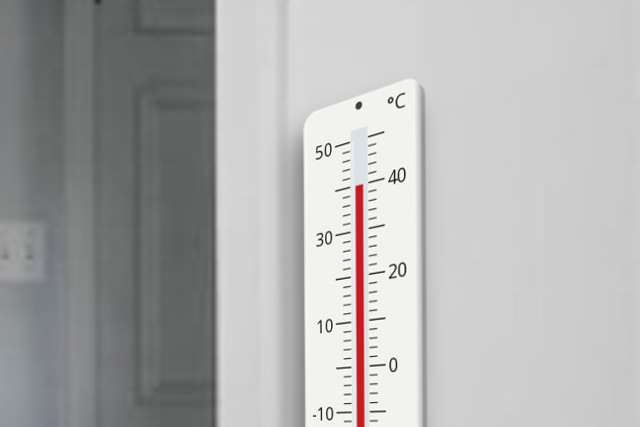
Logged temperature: 40 °C
